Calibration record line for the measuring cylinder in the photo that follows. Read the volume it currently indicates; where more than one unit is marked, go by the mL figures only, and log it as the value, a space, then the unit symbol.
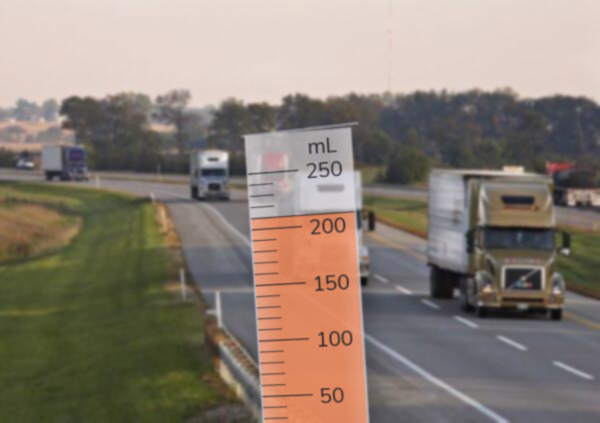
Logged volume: 210 mL
